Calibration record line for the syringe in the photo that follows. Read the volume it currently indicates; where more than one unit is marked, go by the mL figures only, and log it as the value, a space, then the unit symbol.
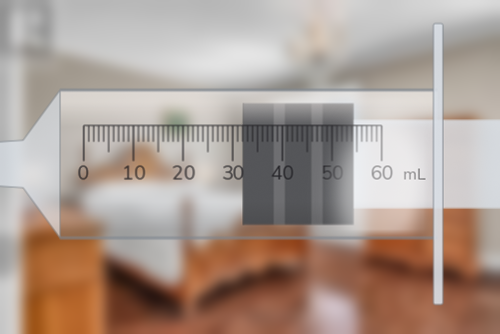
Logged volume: 32 mL
